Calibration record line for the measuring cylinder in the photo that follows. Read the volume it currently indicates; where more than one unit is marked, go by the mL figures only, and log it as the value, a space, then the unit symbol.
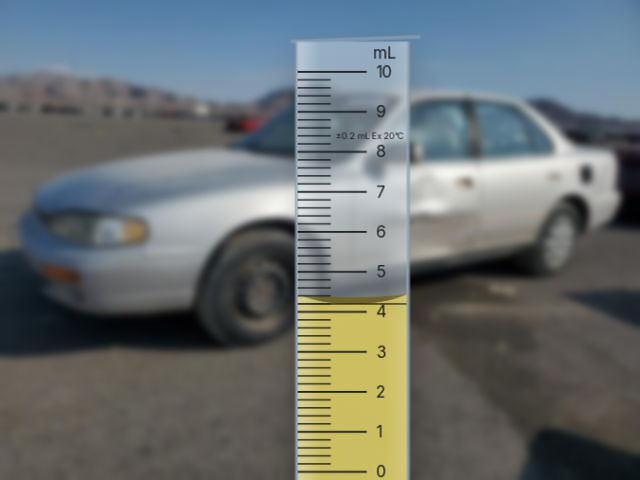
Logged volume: 4.2 mL
